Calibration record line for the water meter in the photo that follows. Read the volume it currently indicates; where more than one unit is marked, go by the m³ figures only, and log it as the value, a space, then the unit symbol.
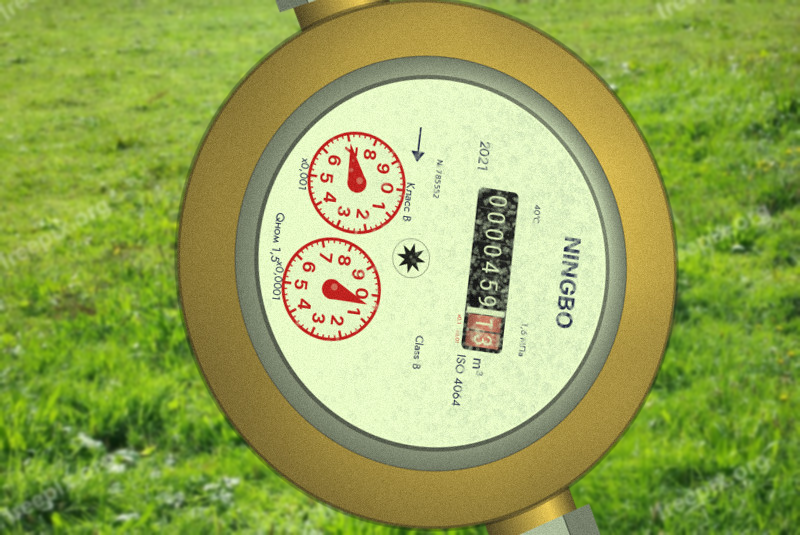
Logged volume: 459.1370 m³
